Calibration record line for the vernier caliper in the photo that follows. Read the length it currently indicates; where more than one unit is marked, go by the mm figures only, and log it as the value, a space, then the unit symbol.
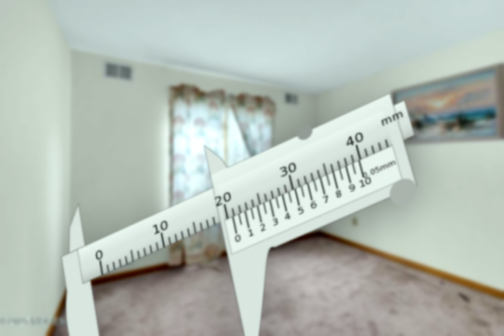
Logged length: 20.8 mm
